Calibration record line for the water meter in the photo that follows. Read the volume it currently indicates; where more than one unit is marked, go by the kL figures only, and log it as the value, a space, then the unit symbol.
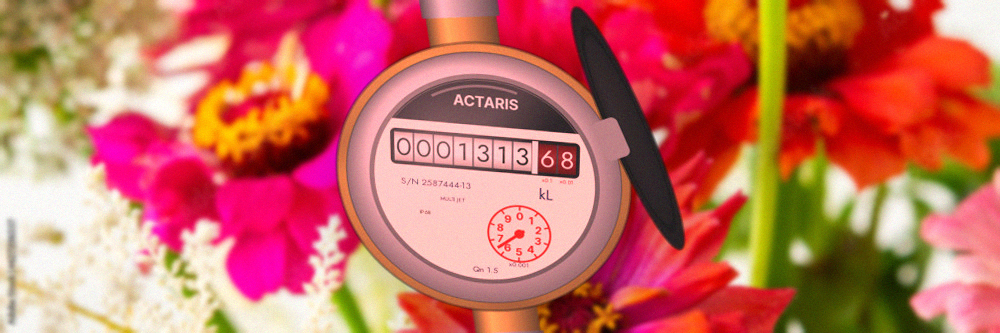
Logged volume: 1313.686 kL
